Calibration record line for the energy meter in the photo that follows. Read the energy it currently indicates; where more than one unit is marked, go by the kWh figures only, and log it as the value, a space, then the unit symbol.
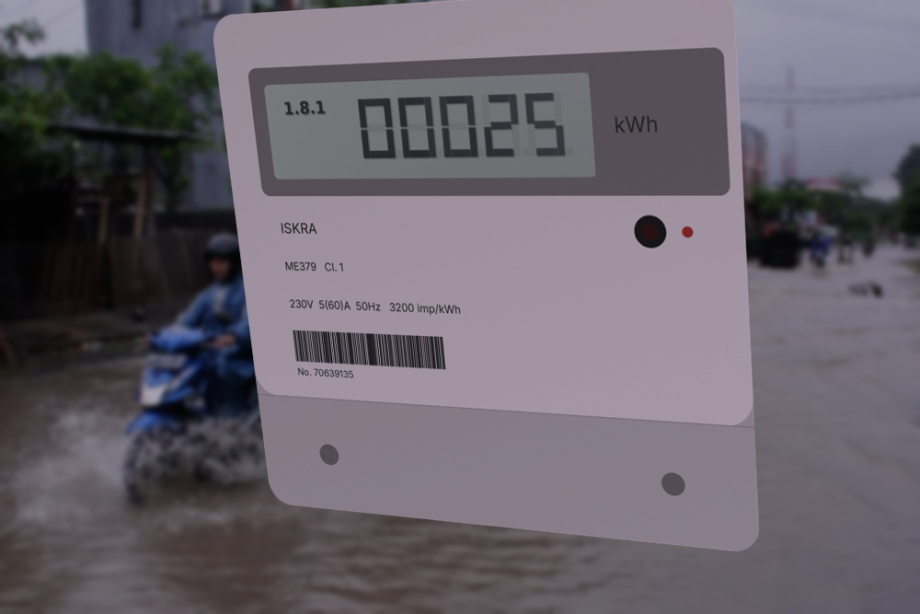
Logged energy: 25 kWh
